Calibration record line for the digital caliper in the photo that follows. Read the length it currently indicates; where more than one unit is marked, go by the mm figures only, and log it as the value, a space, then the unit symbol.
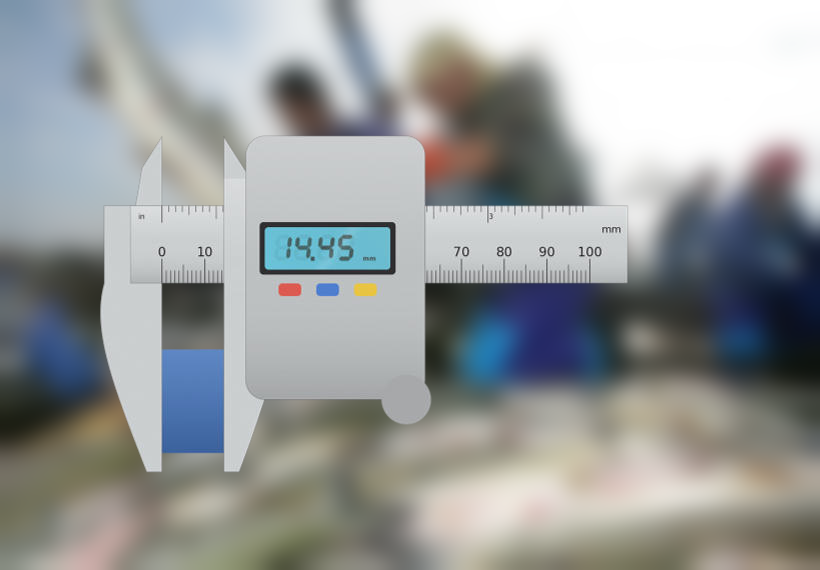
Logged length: 14.45 mm
